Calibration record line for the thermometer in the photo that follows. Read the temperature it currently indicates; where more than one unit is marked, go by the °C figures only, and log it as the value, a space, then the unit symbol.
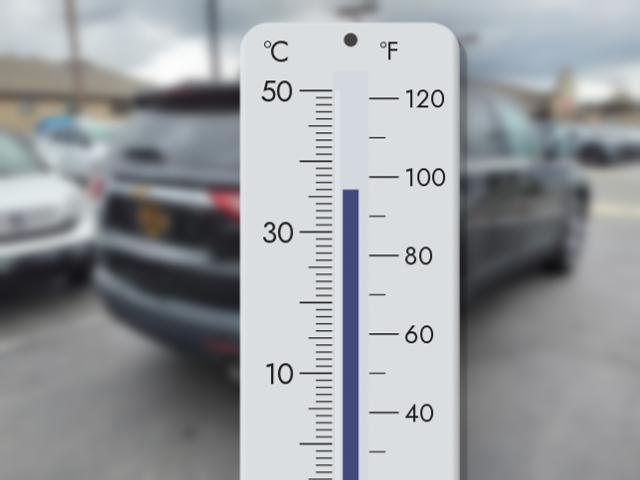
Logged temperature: 36 °C
